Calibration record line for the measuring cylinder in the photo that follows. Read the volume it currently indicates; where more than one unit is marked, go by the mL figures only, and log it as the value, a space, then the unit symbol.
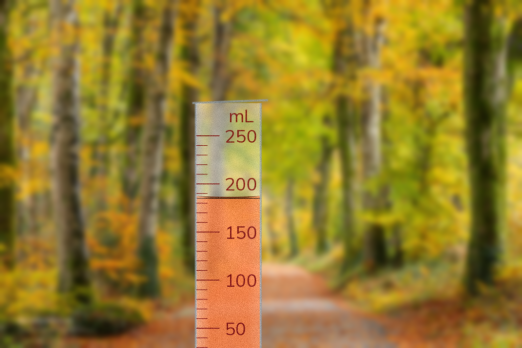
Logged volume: 185 mL
